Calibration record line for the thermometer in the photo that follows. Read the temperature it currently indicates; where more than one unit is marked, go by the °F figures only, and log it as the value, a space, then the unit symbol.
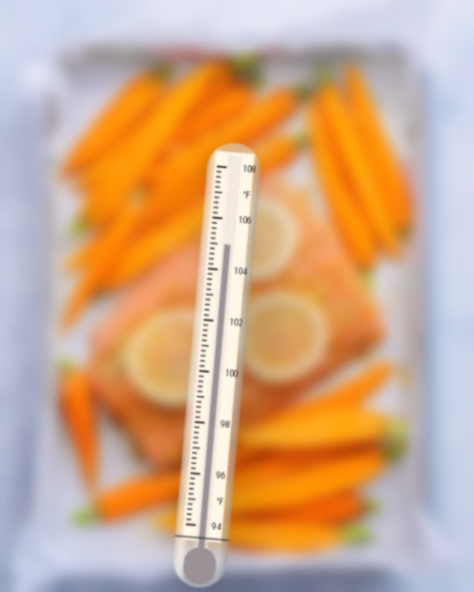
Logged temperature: 105 °F
